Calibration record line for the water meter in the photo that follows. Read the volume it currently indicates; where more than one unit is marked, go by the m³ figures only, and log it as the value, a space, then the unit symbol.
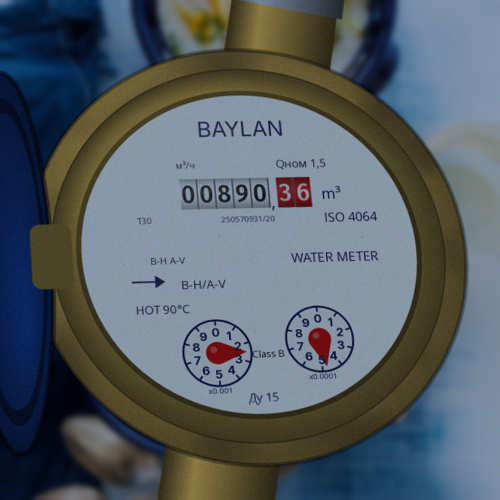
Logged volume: 890.3624 m³
